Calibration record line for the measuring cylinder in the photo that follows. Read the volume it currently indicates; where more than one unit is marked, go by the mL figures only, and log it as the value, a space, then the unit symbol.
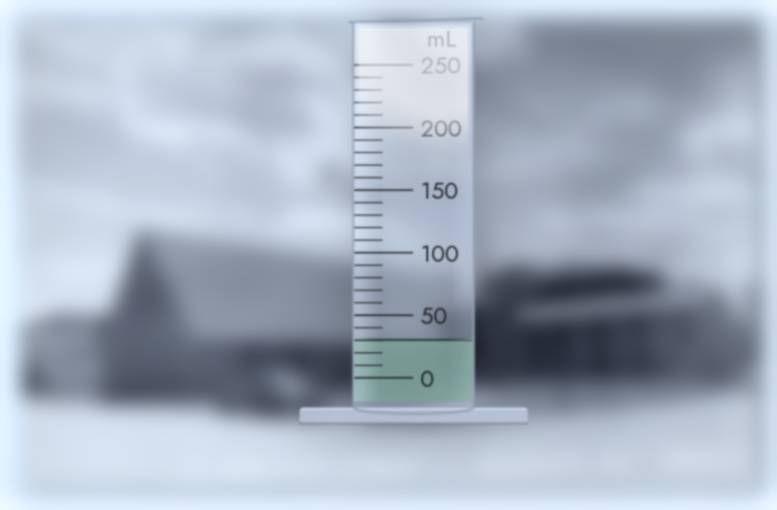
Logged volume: 30 mL
